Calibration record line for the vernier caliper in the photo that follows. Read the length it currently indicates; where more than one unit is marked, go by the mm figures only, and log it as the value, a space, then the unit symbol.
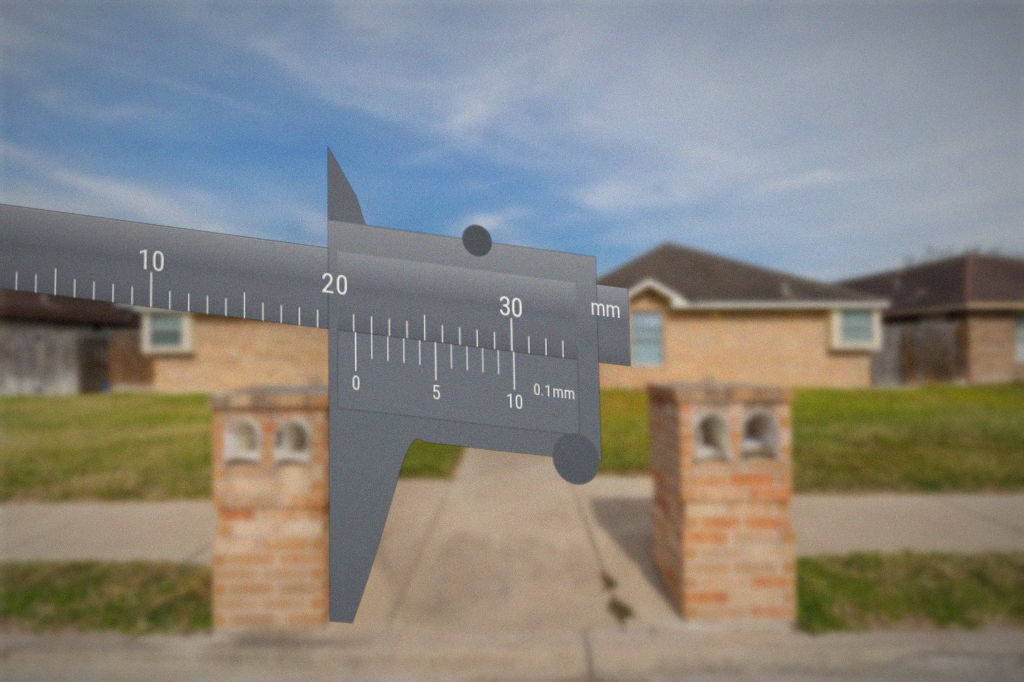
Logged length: 21.1 mm
